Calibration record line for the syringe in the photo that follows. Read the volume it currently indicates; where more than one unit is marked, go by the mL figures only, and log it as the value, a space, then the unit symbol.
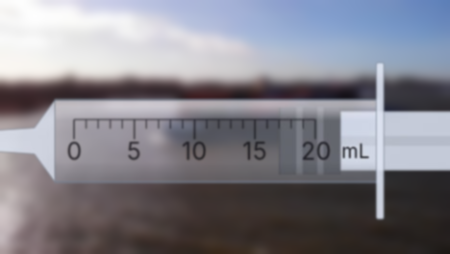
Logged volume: 17 mL
